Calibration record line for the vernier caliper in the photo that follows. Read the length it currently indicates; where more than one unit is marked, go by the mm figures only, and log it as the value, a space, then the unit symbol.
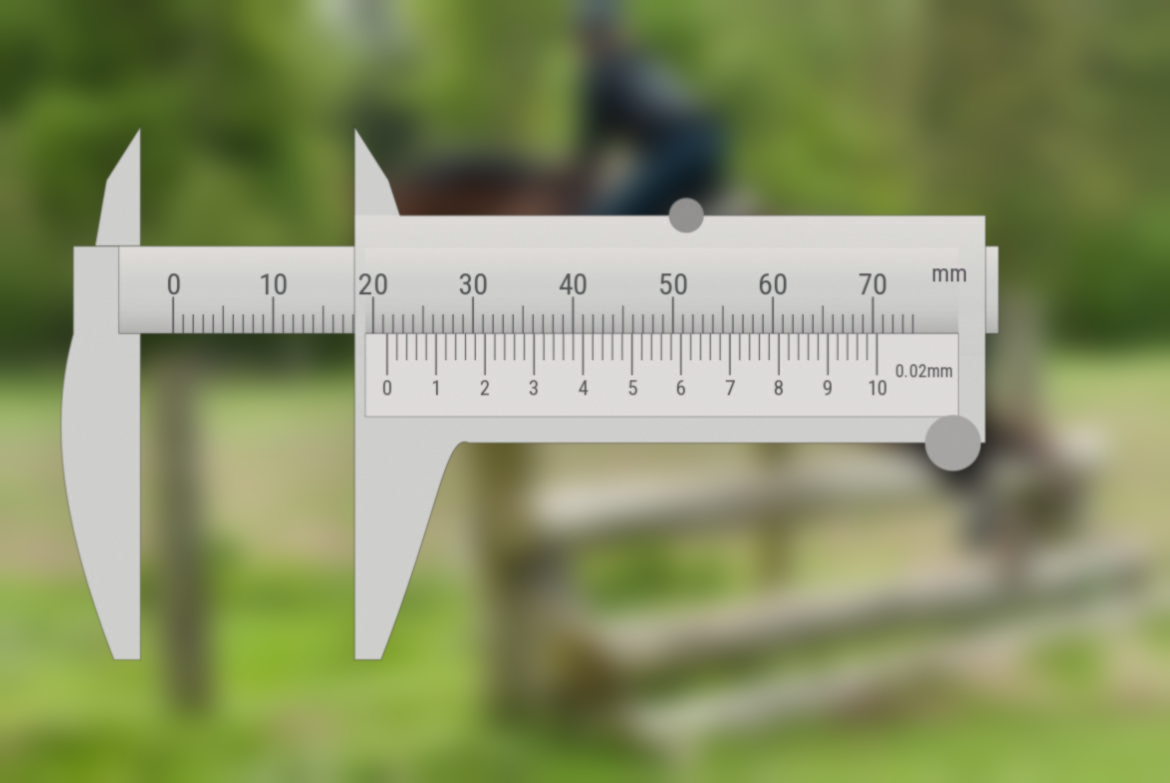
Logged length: 21.4 mm
